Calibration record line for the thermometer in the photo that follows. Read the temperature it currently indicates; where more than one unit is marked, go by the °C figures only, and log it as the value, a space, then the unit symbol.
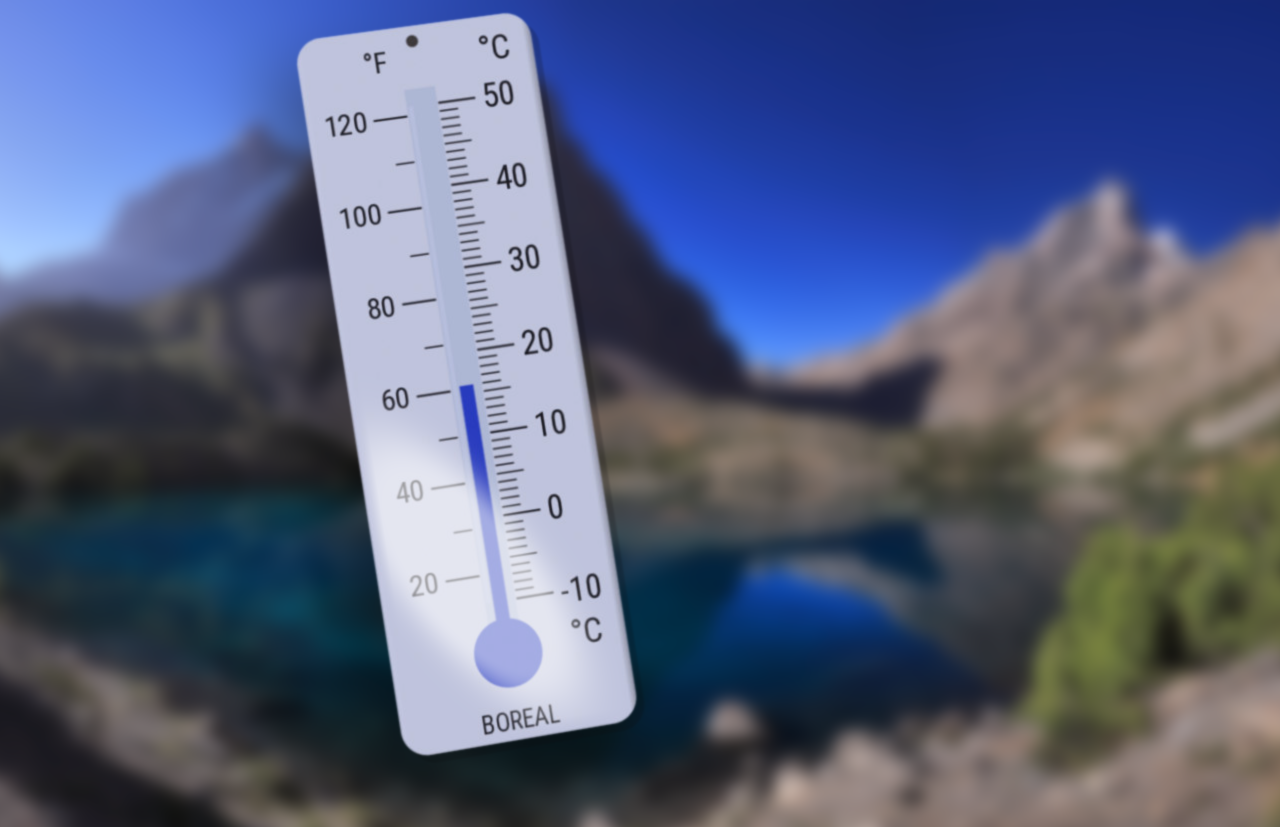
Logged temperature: 16 °C
